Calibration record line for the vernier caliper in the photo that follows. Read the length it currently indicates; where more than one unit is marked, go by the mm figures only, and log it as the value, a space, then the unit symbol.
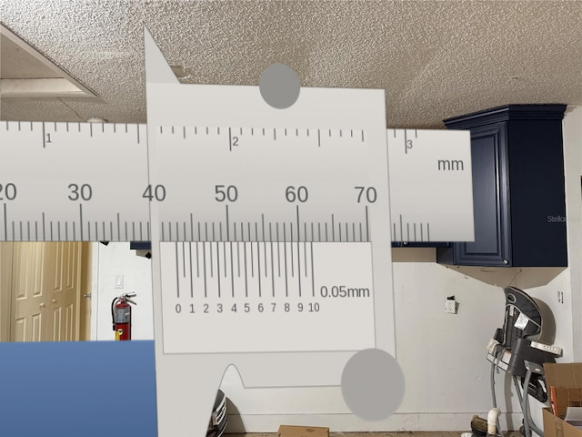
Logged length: 42.8 mm
